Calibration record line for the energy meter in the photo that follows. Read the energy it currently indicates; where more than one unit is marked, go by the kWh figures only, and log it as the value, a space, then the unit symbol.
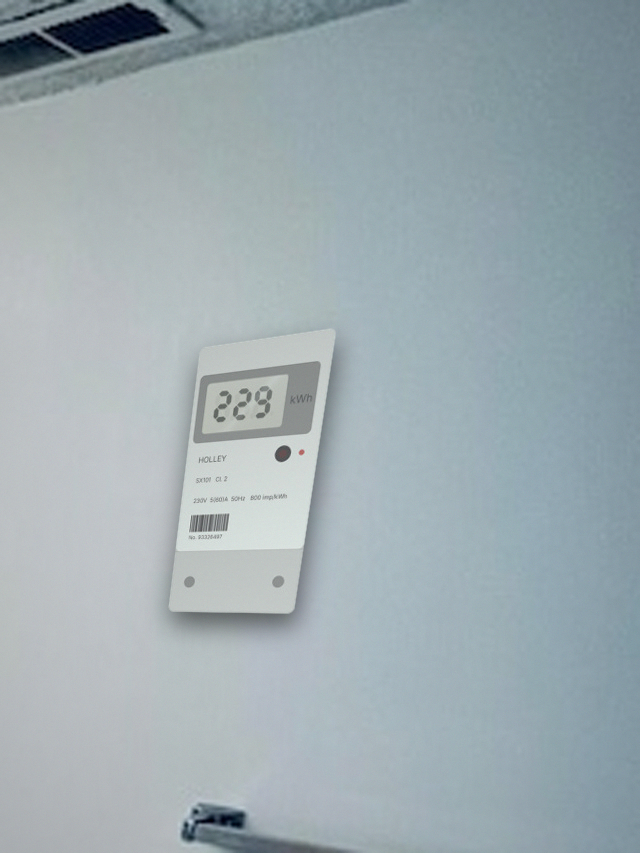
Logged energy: 229 kWh
